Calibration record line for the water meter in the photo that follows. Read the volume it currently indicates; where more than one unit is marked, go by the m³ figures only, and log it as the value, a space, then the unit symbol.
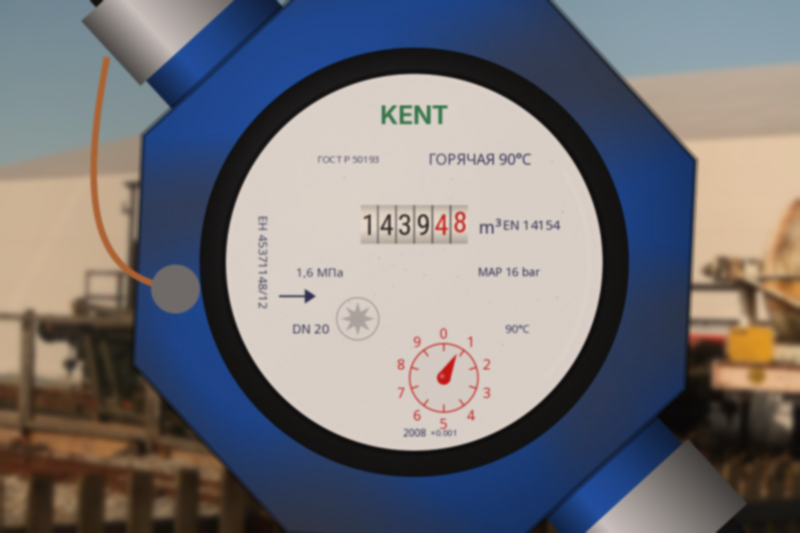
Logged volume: 1439.480 m³
